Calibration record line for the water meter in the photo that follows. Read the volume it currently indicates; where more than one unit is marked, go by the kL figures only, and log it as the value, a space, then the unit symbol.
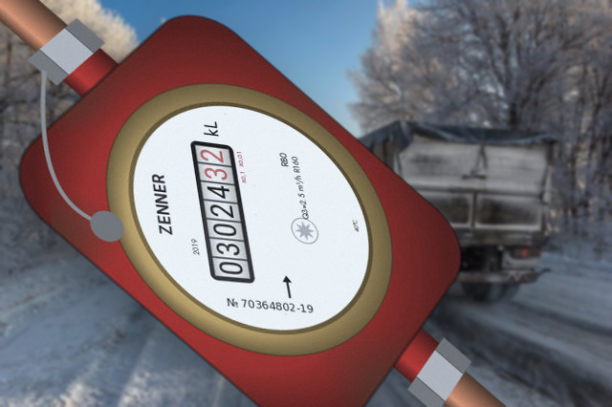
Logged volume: 3024.32 kL
